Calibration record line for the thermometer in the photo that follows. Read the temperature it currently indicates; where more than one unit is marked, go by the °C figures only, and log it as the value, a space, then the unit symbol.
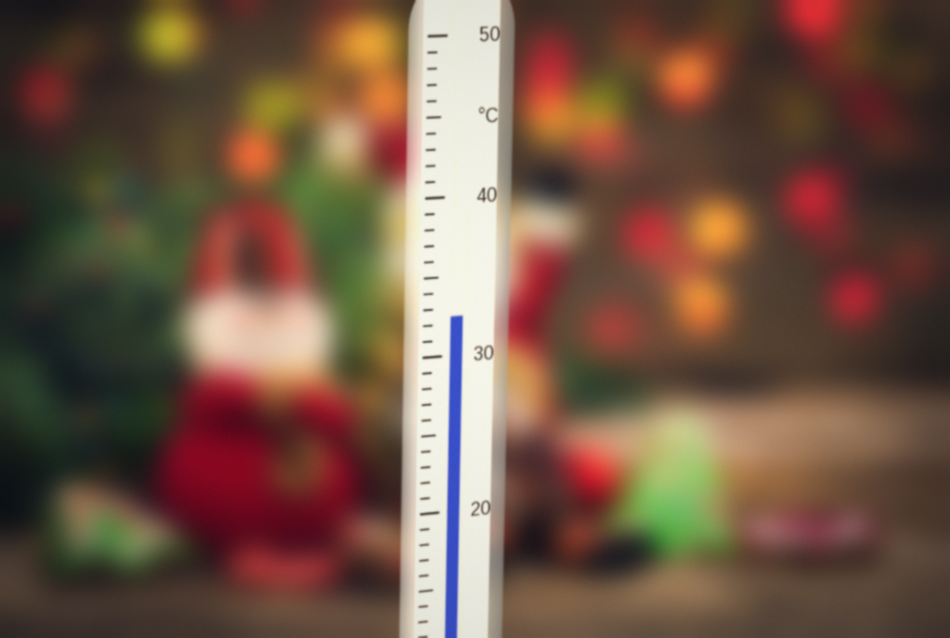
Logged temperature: 32.5 °C
